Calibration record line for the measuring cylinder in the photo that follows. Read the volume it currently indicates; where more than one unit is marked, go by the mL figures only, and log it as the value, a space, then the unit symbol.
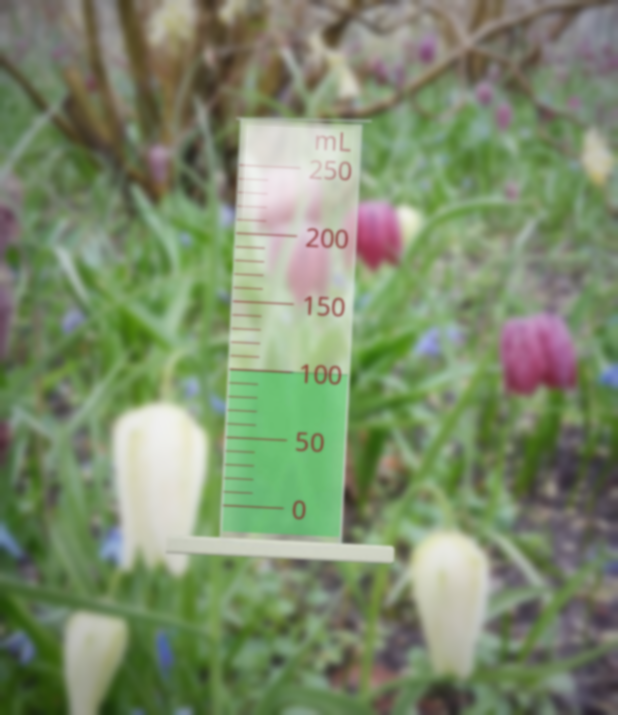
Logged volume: 100 mL
